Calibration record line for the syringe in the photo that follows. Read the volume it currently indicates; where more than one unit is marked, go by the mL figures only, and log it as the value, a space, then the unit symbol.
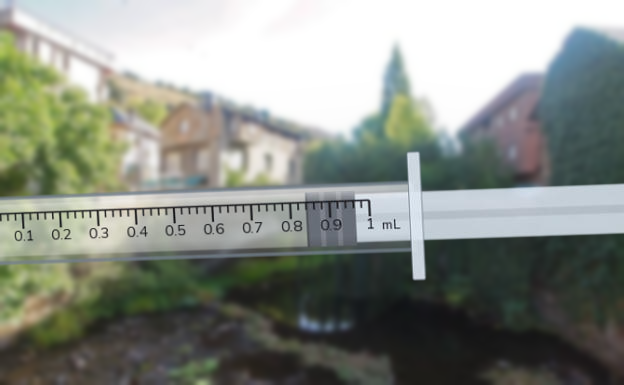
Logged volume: 0.84 mL
